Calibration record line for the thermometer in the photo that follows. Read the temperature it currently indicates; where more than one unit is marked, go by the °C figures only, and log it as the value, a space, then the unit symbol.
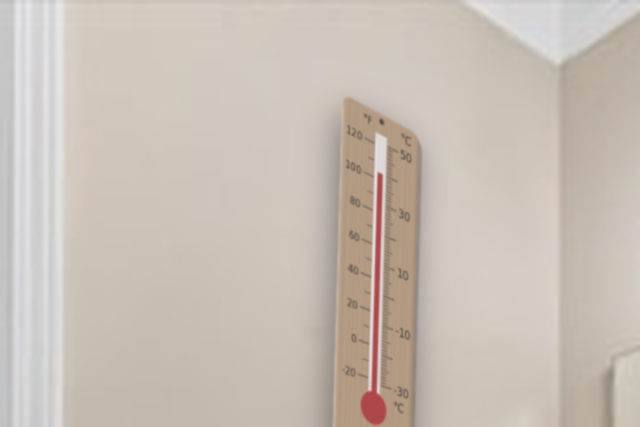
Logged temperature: 40 °C
